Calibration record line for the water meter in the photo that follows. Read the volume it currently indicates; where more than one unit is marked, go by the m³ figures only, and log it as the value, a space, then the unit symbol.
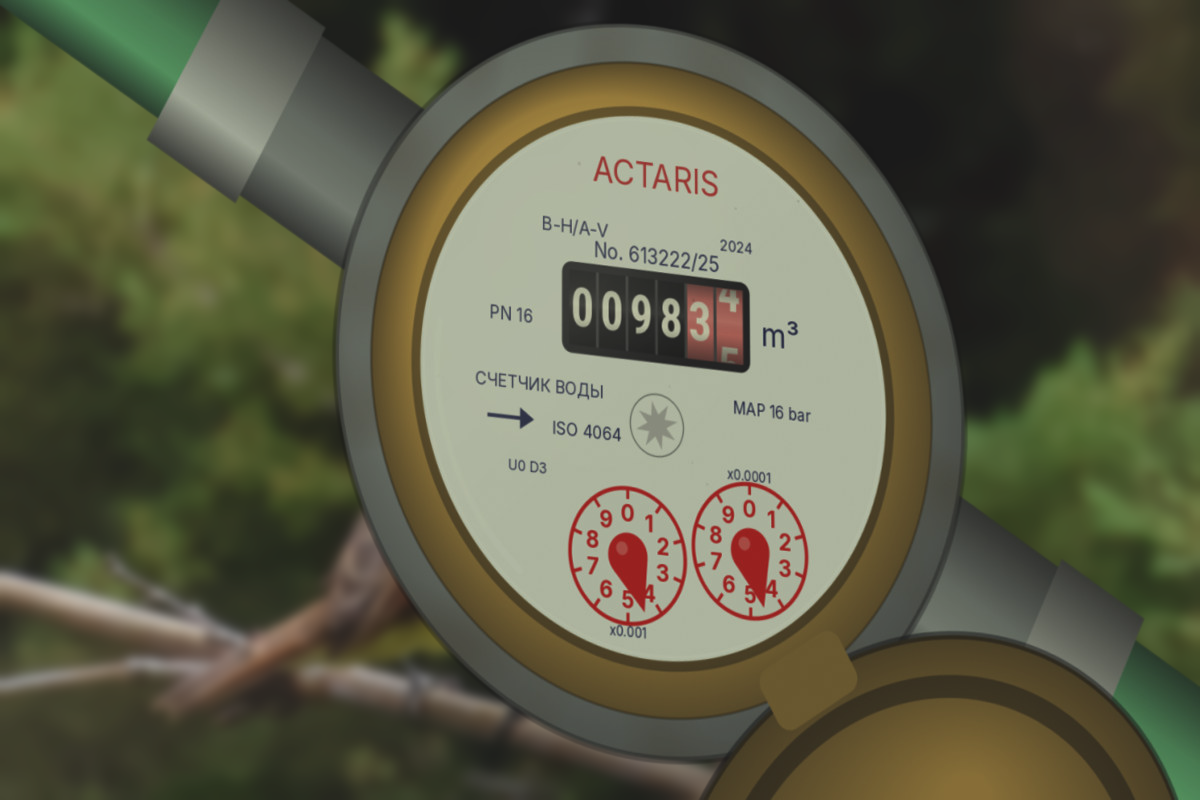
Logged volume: 98.3444 m³
